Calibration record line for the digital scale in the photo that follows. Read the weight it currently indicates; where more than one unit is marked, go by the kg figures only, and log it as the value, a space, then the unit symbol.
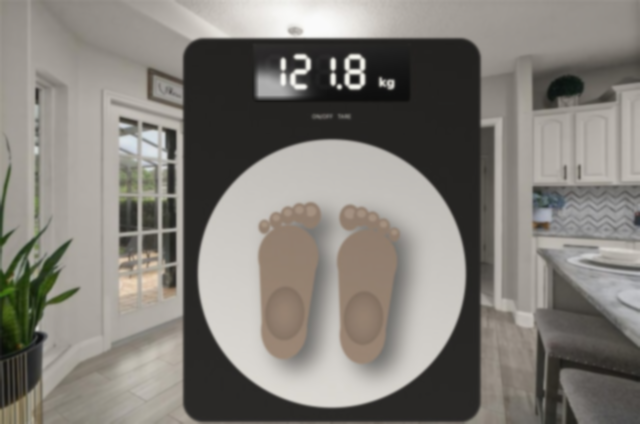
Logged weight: 121.8 kg
